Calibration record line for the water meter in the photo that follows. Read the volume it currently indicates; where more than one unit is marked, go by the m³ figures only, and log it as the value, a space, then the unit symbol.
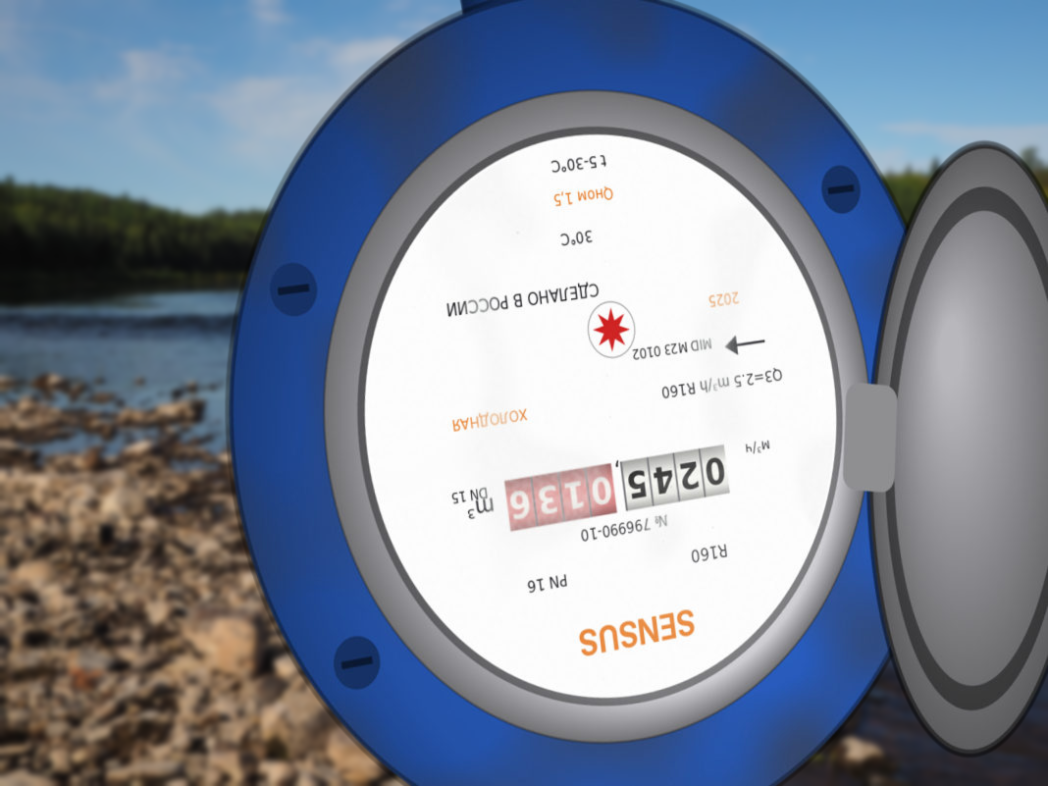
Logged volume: 245.0136 m³
